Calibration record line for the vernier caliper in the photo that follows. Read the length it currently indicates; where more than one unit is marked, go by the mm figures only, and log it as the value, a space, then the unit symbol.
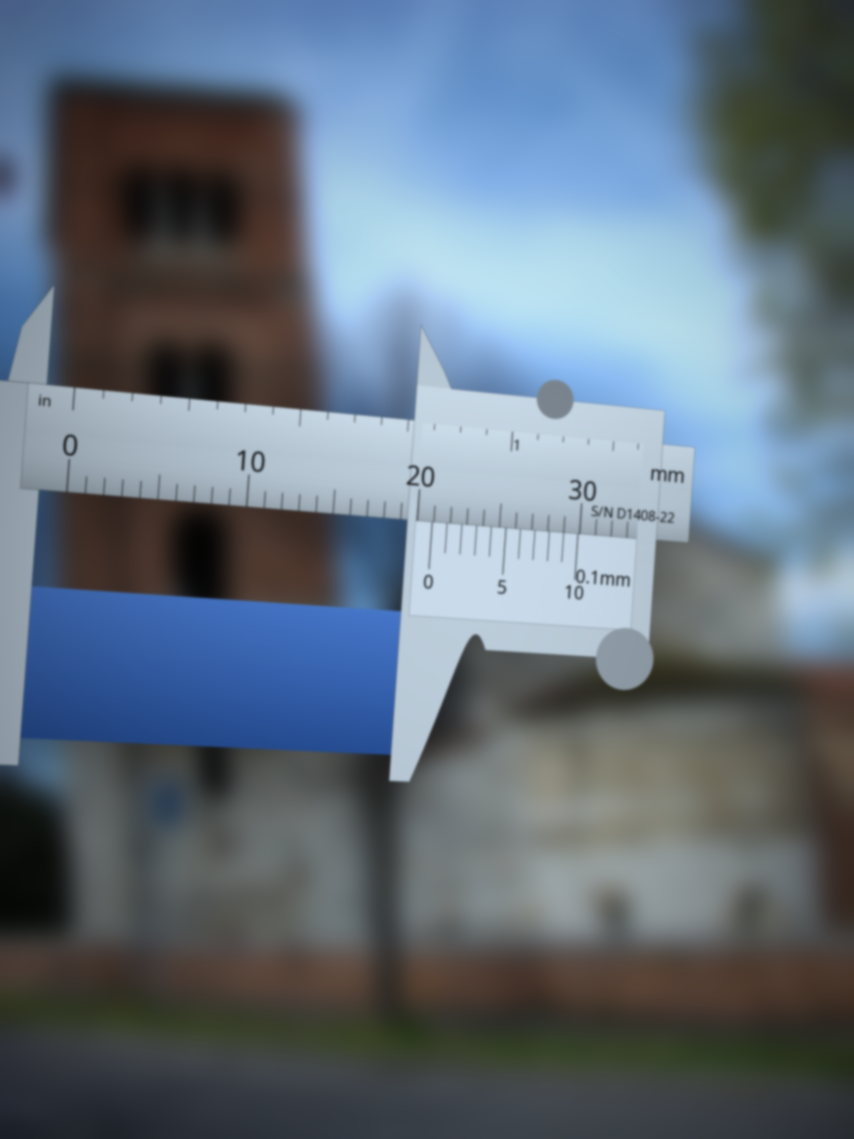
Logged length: 20.9 mm
